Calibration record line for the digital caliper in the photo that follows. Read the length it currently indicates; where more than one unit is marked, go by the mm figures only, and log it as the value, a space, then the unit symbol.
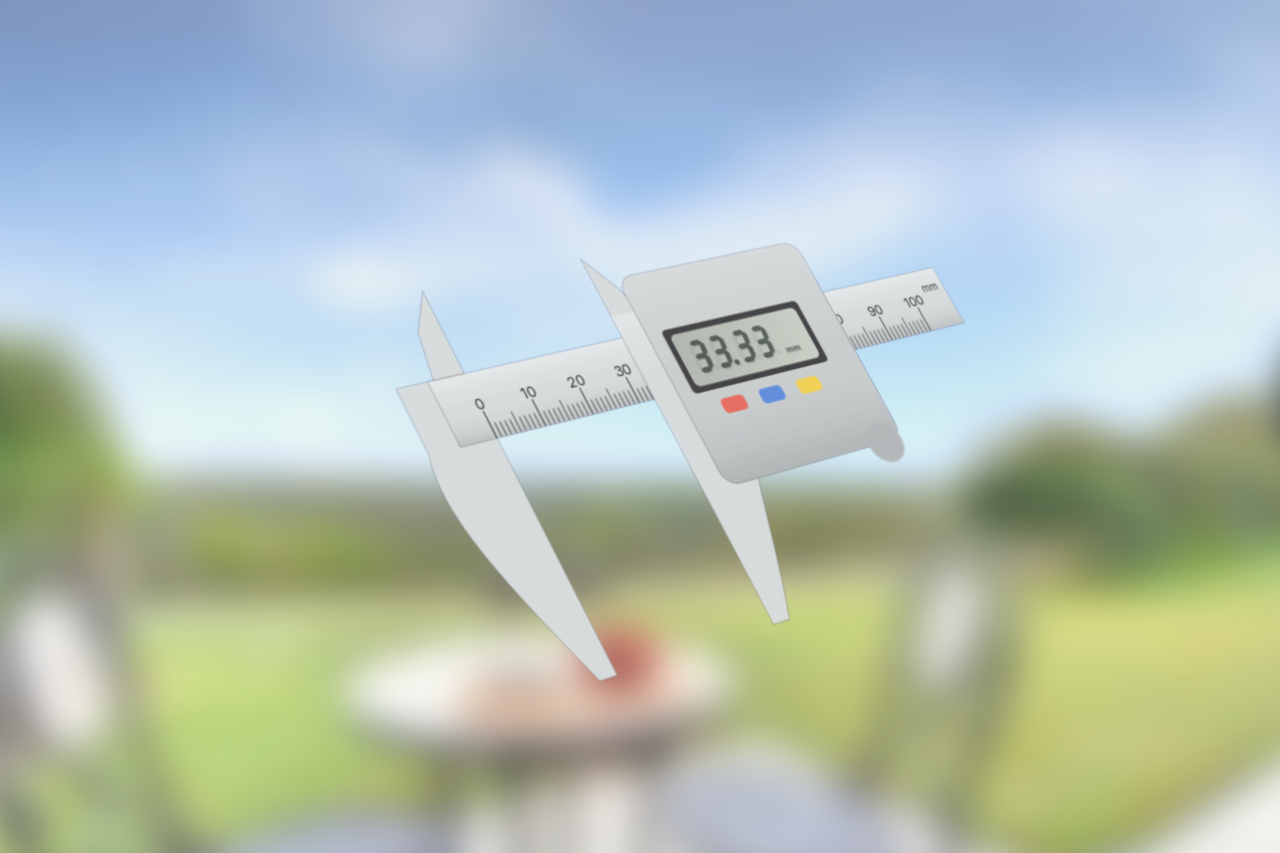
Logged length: 33.33 mm
